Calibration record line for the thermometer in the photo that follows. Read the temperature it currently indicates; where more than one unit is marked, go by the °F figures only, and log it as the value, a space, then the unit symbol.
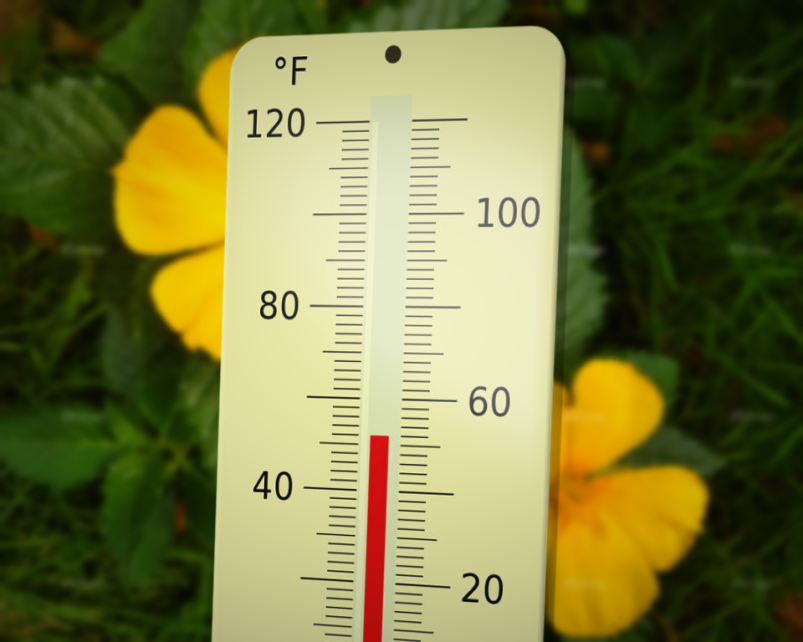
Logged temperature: 52 °F
